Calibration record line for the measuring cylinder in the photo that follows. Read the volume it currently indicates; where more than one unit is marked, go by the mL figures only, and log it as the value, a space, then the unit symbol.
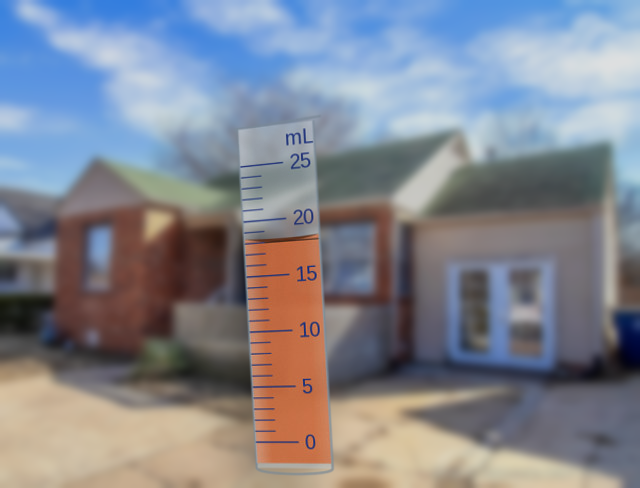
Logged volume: 18 mL
